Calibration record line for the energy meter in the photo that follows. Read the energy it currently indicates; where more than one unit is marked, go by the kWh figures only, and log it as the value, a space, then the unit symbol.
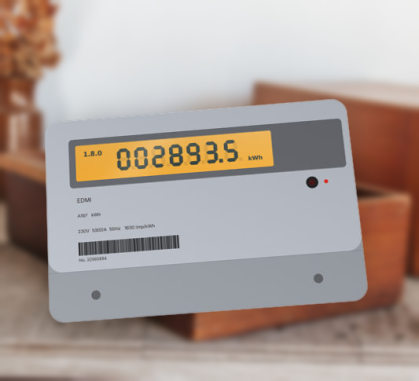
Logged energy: 2893.5 kWh
